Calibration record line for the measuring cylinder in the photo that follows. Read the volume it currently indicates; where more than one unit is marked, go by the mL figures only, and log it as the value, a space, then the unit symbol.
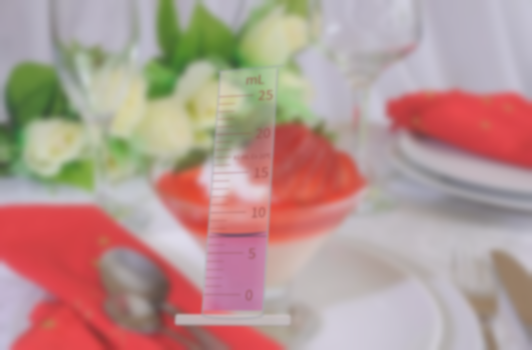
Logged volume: 7 mL
